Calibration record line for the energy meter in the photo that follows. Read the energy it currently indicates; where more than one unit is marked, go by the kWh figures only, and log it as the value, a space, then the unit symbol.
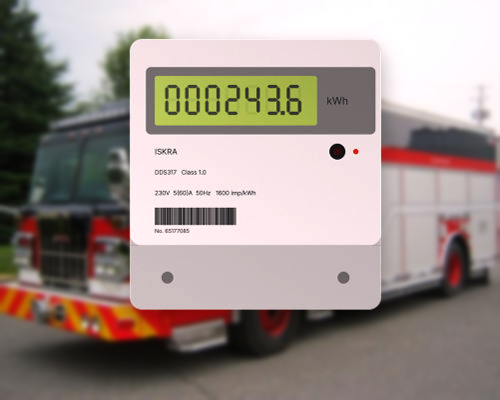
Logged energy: 243.6 kWh
